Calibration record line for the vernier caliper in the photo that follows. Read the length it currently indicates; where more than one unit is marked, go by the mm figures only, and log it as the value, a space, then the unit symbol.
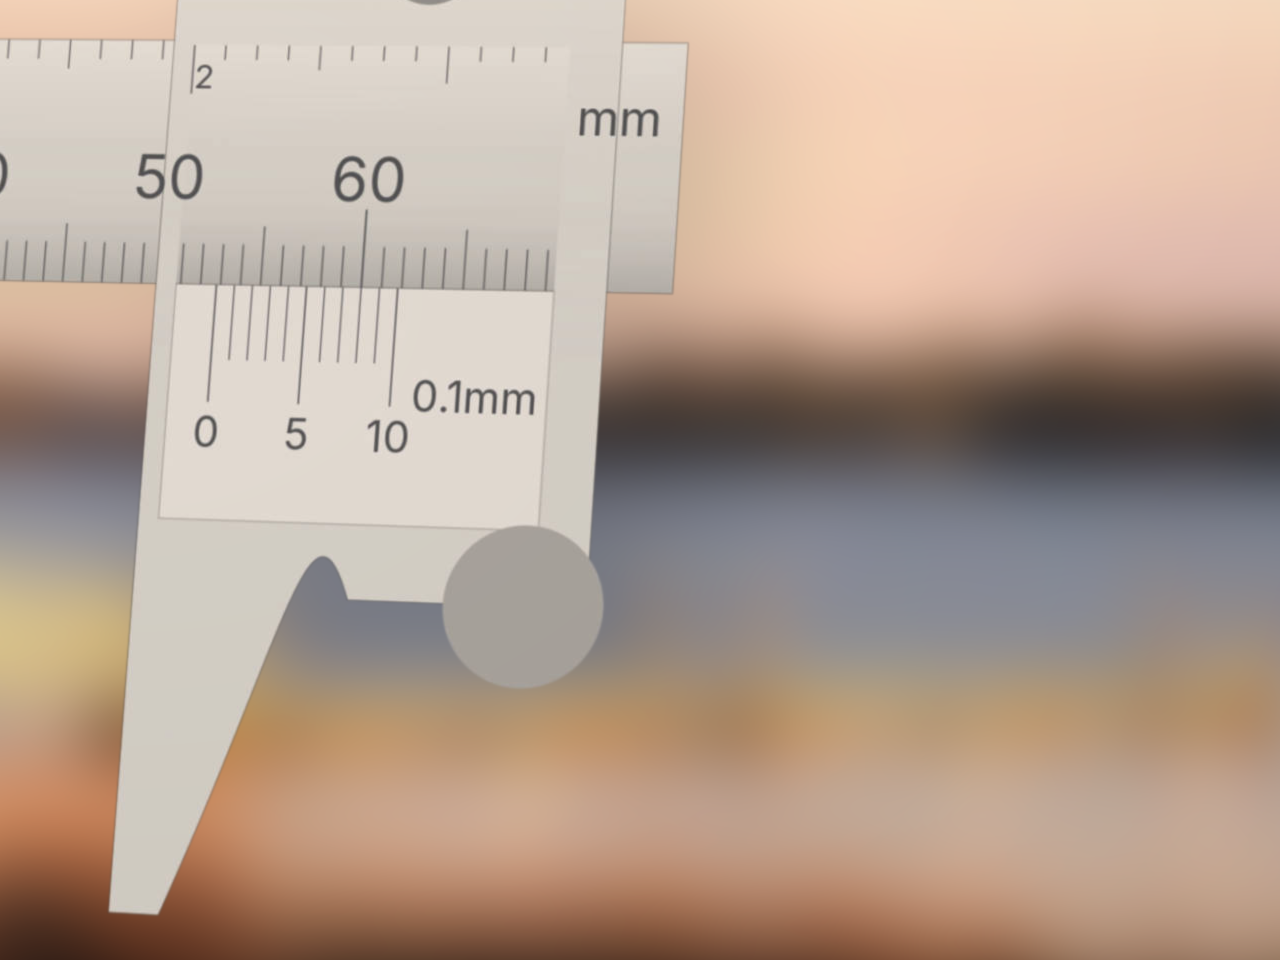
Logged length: 52.8 mm
